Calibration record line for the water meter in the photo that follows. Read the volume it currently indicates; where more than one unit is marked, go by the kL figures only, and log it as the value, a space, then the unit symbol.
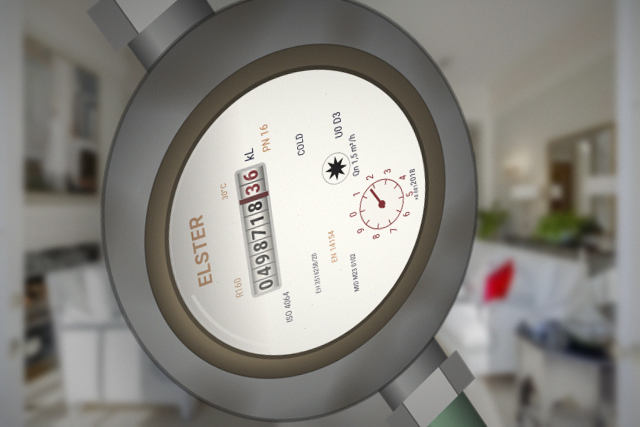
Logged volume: 498718.361 kL
